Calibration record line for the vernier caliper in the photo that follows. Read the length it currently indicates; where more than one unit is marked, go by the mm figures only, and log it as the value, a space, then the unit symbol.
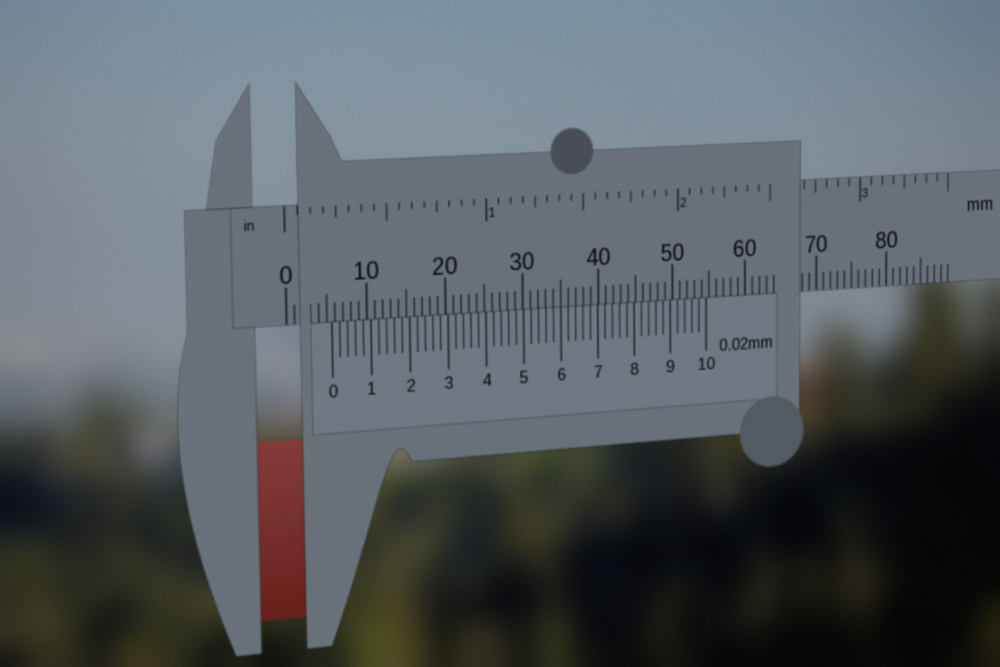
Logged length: 5.6 mm
